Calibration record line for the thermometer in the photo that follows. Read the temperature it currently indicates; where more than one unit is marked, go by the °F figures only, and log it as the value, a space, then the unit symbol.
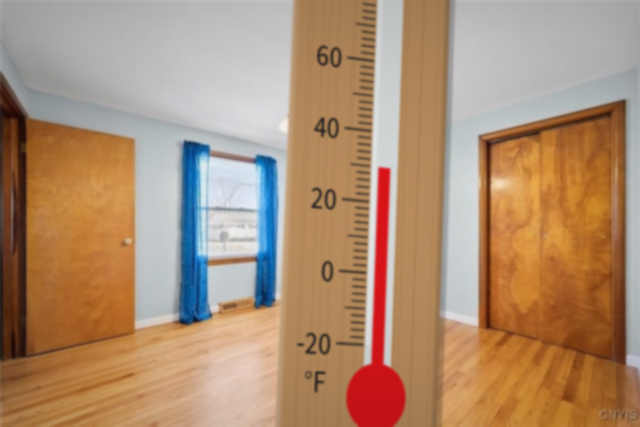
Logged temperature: 30 °F
